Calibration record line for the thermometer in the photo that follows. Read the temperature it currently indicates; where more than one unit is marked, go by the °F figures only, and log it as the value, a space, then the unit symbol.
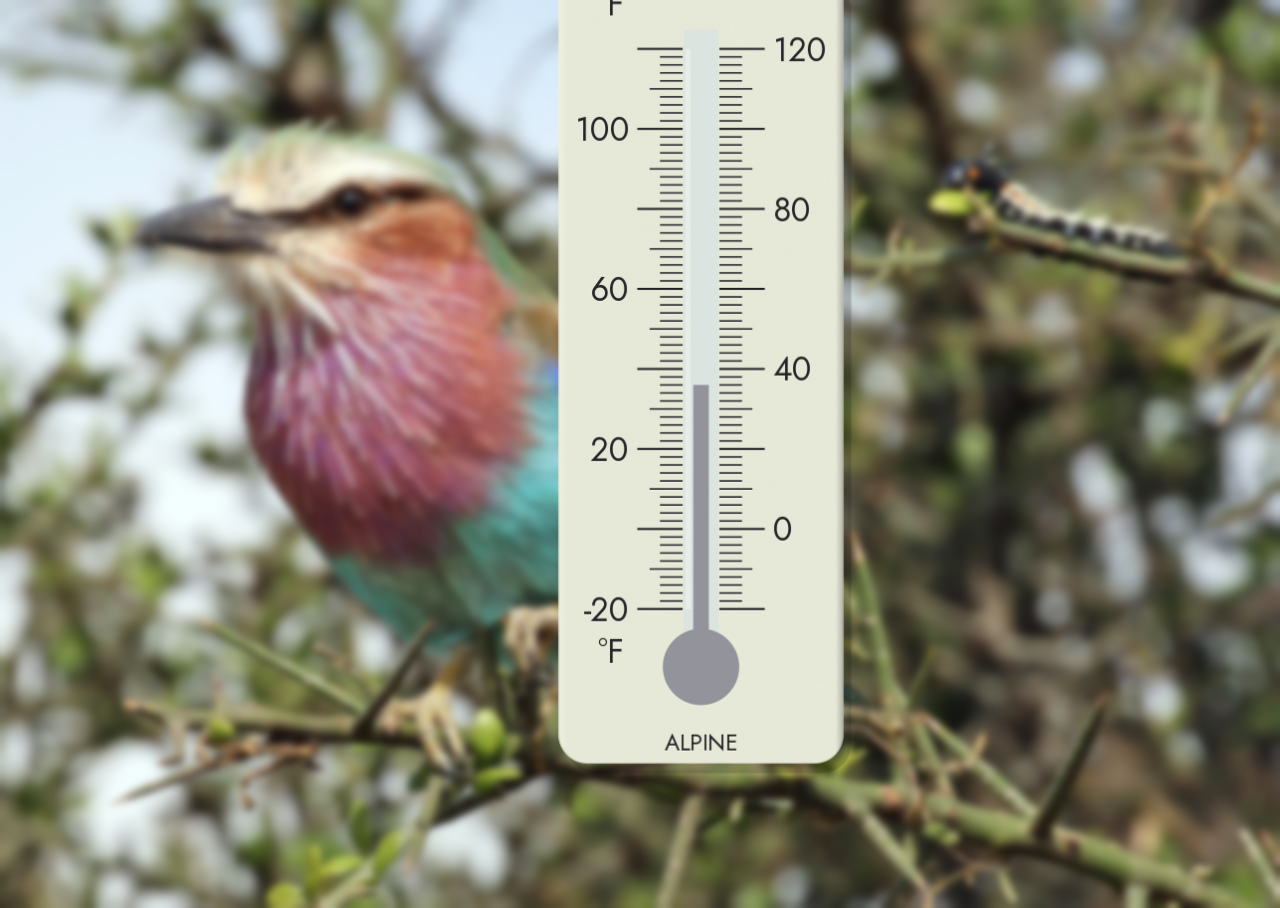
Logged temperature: 36 °F
